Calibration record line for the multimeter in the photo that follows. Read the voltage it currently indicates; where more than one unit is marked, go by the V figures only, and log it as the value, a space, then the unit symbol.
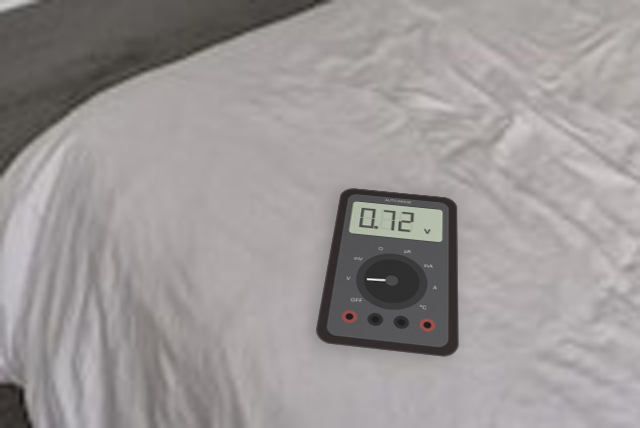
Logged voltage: 0.72 V
